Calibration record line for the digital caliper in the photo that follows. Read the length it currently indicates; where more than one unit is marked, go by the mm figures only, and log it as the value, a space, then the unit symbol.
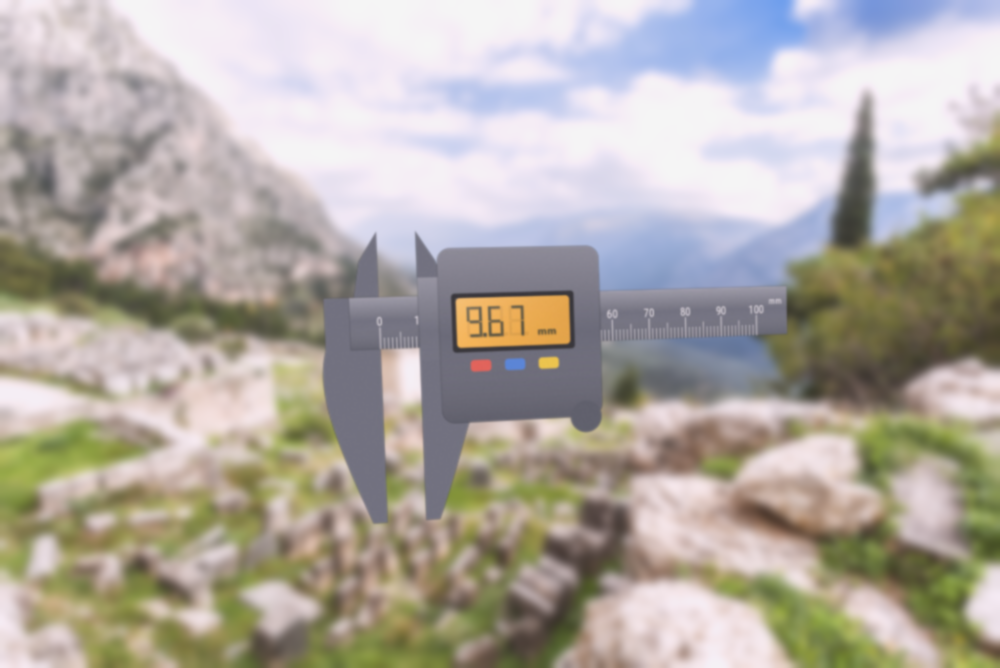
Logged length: 9.67 mm
